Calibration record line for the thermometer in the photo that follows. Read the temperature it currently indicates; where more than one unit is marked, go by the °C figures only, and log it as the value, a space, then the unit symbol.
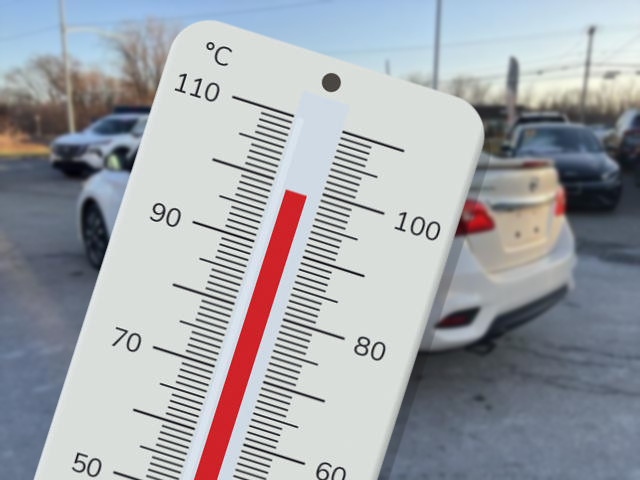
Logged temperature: 99 °C
